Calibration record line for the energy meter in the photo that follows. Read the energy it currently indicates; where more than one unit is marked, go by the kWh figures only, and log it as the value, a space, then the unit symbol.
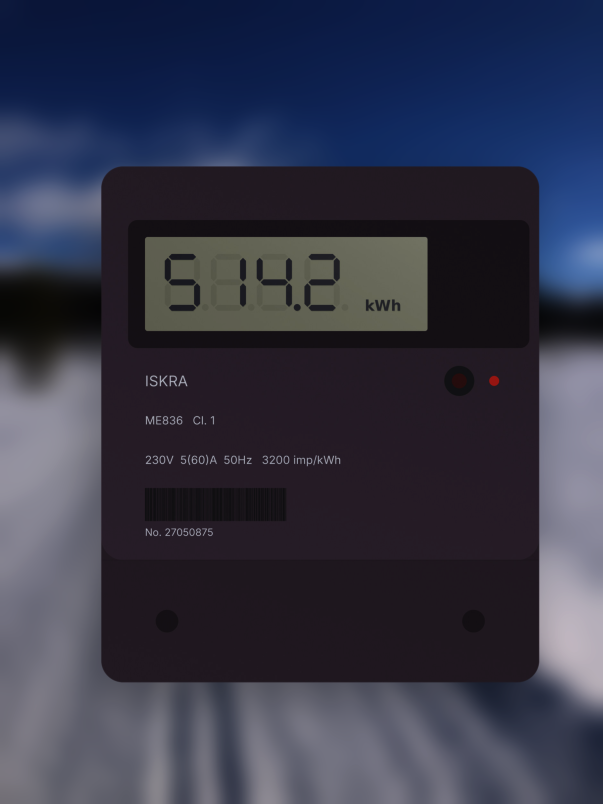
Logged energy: 514.2 kWh
